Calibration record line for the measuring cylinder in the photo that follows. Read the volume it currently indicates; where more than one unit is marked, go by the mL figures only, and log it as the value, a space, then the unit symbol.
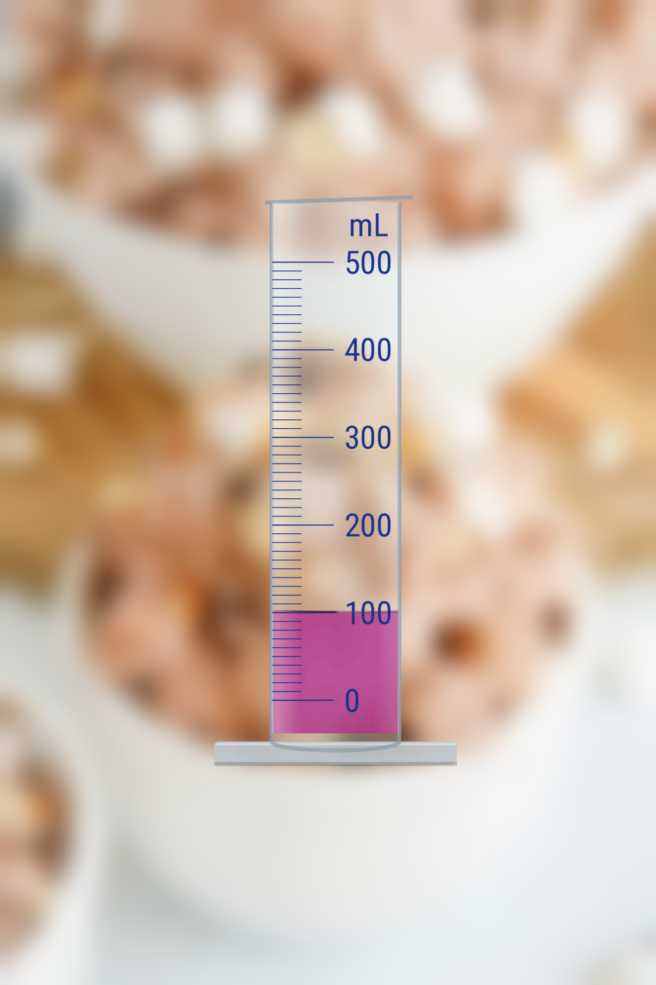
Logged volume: 100 mL
